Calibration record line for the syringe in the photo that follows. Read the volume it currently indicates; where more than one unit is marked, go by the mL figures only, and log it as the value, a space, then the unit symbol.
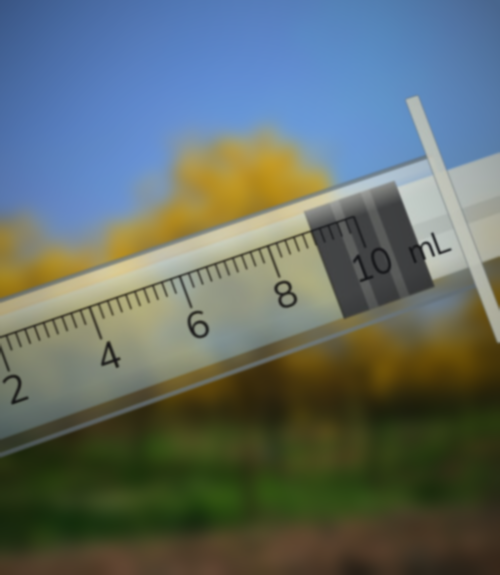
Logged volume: 9 mL
